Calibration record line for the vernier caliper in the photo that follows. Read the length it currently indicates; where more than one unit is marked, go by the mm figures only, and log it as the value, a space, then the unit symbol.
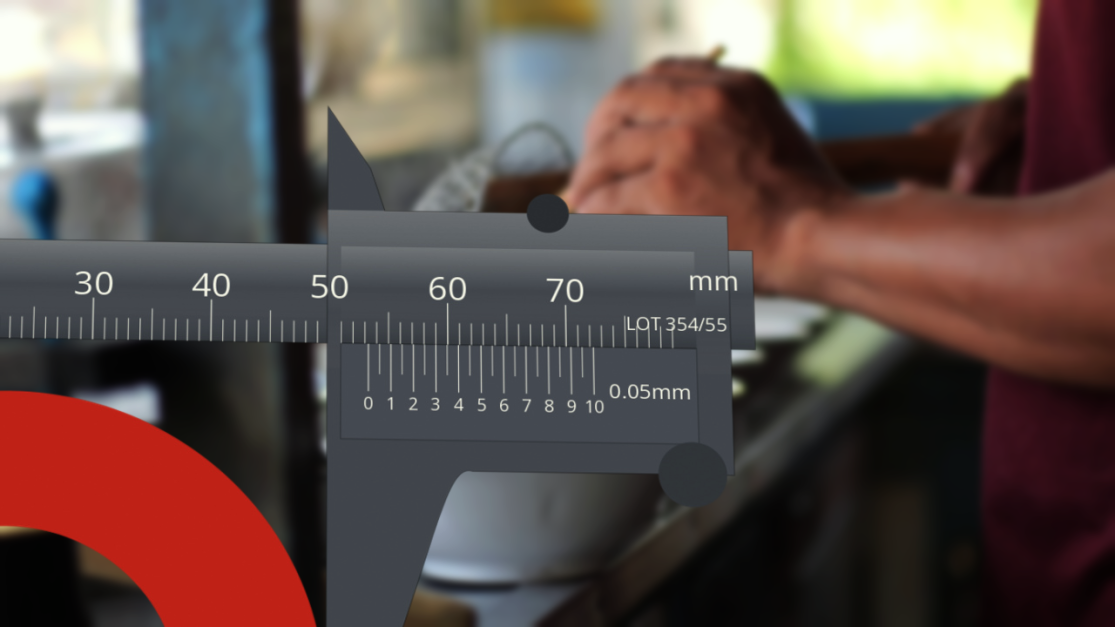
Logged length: 53.3 mm
